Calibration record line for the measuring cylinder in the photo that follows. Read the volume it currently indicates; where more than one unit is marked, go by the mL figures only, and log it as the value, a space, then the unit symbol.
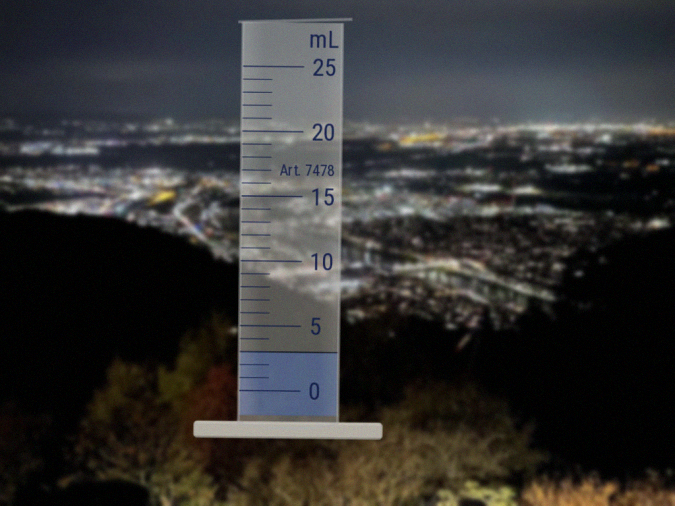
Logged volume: 3 mL
